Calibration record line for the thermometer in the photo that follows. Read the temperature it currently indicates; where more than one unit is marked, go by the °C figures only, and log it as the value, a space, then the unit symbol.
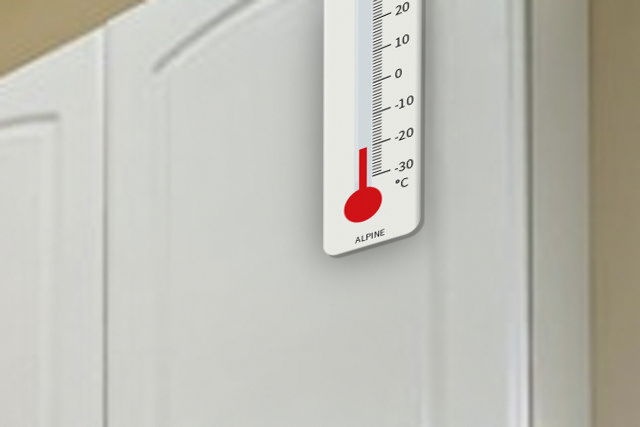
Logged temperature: -20 °C
